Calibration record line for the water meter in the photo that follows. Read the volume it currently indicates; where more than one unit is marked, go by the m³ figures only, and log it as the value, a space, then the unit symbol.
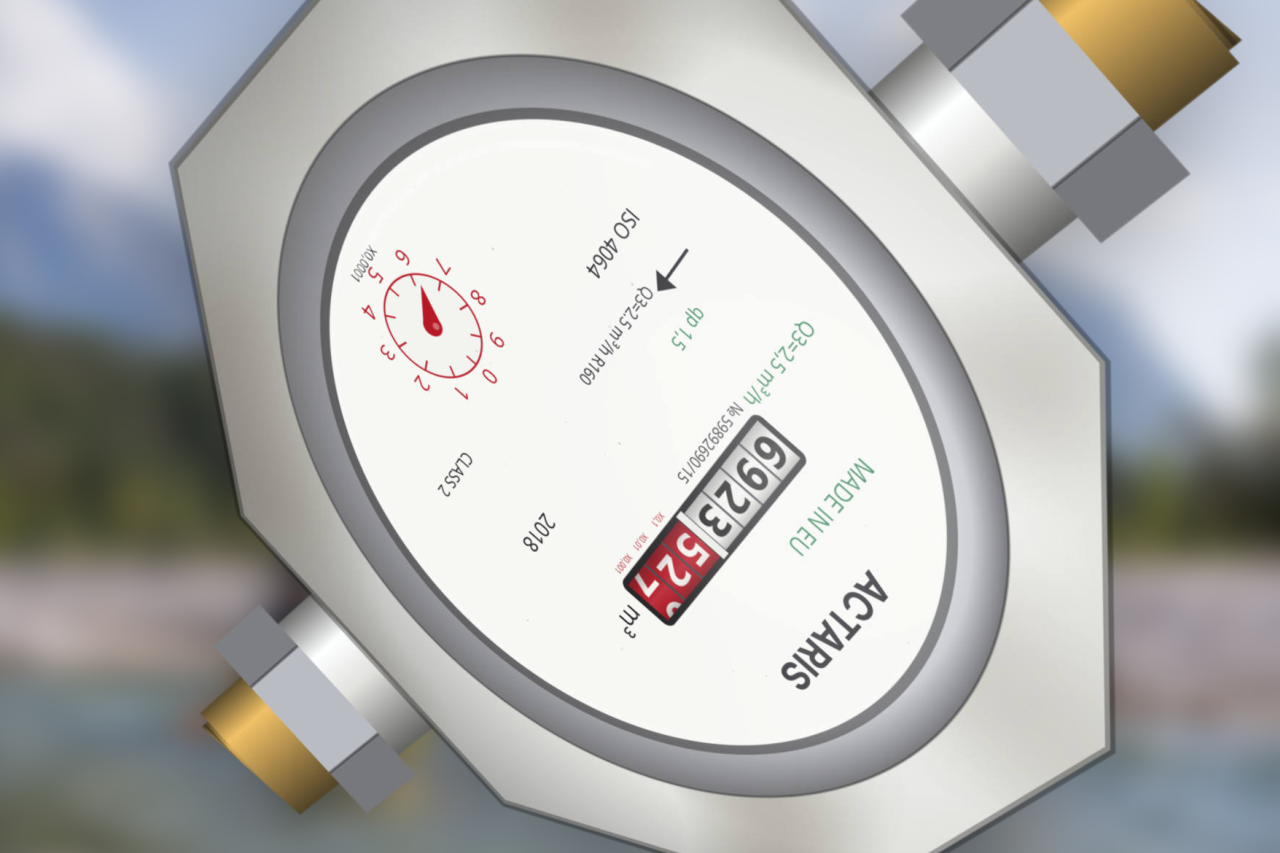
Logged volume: 6923.5266 m³
